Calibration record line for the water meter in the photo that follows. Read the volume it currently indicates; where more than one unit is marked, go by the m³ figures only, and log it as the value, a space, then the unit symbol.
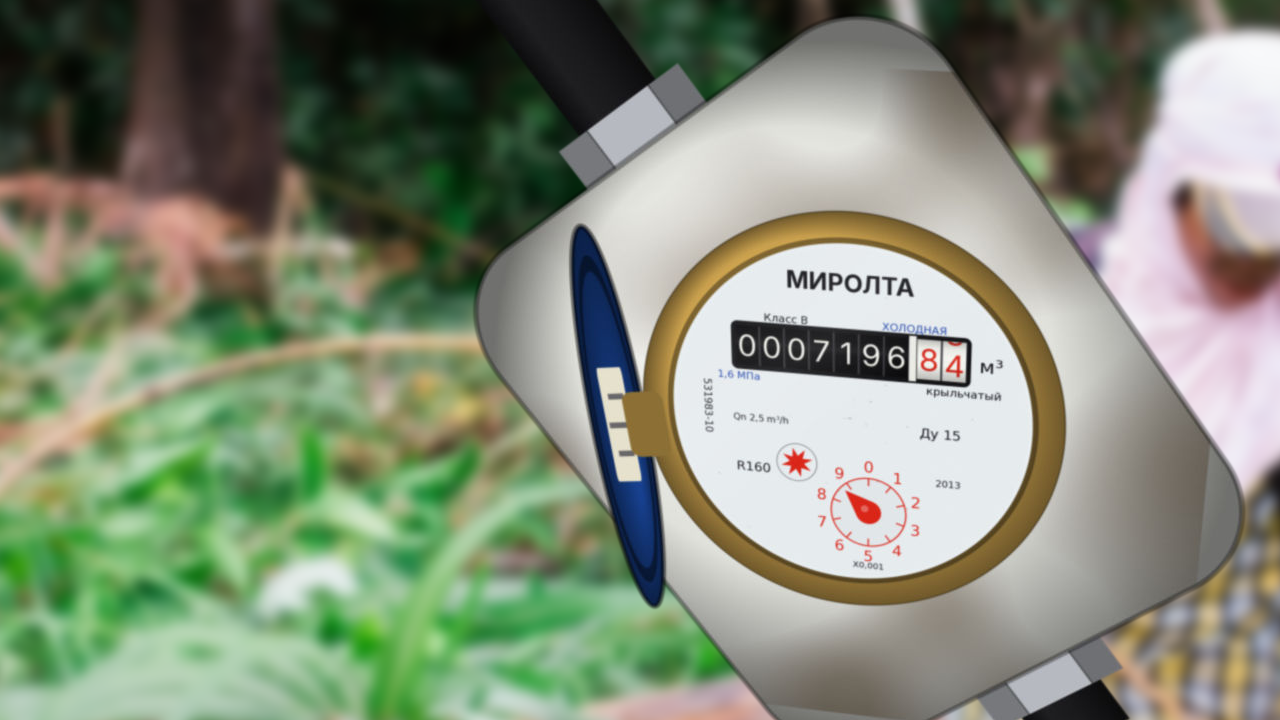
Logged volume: 7196.838 m³
